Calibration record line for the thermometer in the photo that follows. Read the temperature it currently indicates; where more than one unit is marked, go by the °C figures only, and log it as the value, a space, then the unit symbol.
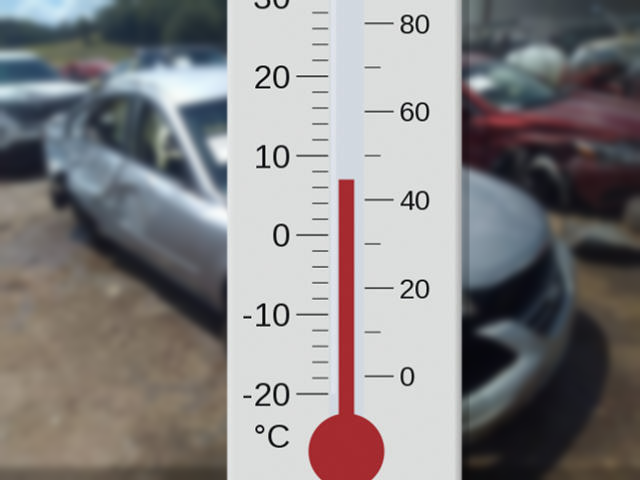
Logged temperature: 7 °C
